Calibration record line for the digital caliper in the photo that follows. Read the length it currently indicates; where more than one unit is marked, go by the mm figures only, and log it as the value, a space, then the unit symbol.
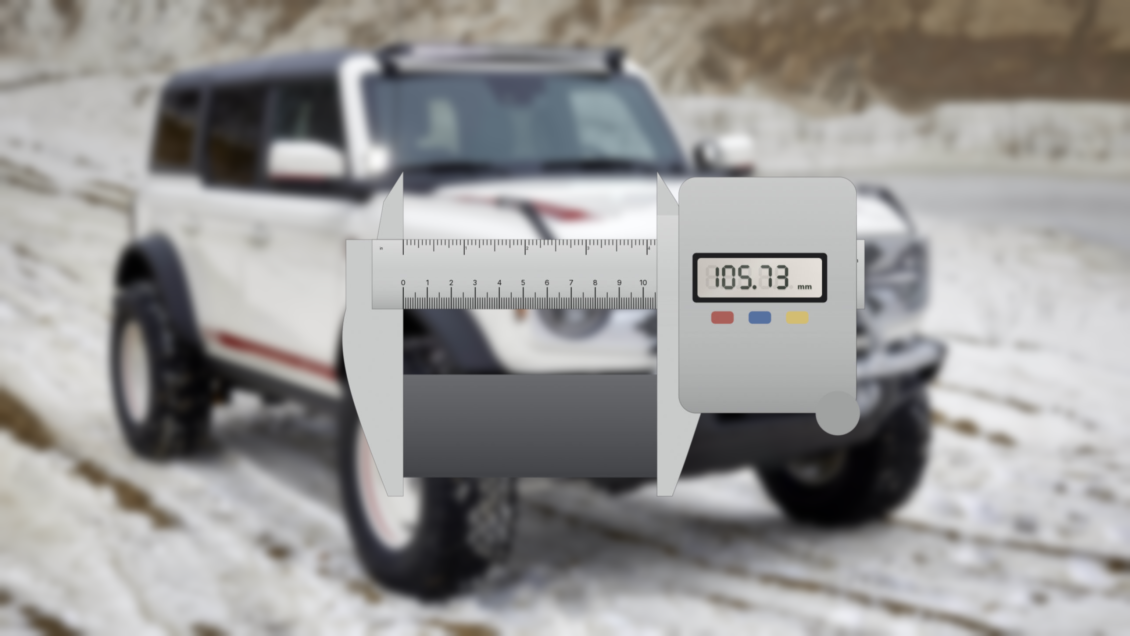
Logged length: 105.73 mm
